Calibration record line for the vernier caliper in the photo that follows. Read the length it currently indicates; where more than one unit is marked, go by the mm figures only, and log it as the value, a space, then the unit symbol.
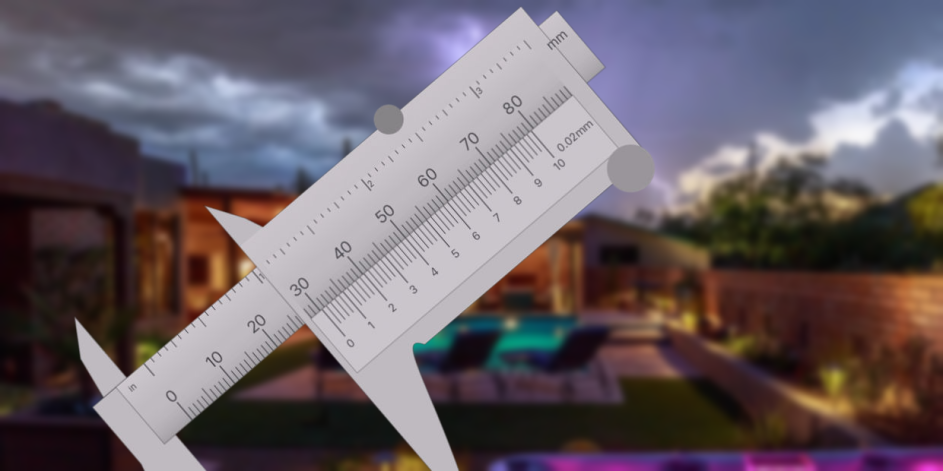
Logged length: 30.4 mm
